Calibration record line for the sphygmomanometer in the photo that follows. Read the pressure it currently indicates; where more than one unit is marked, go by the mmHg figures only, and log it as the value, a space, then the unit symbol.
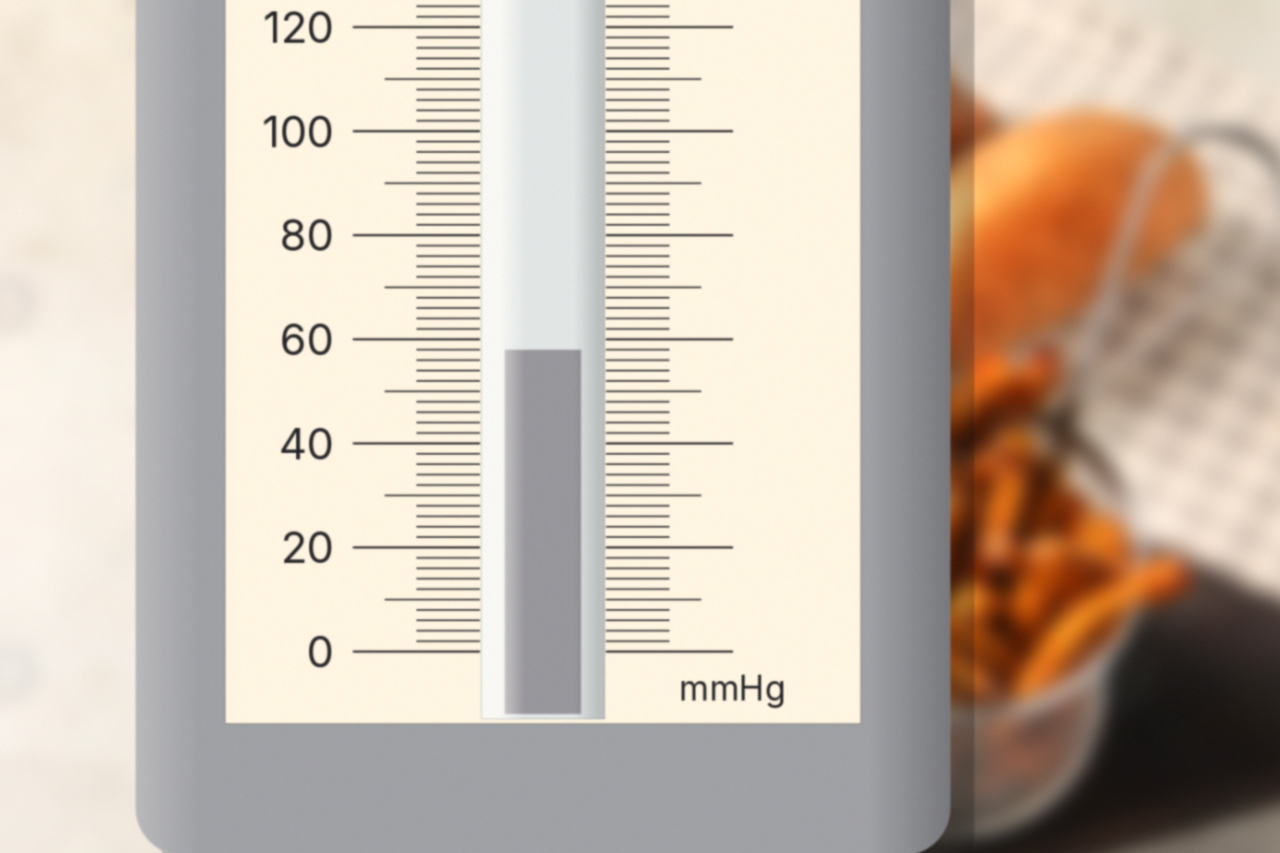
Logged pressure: 58 mmHg
